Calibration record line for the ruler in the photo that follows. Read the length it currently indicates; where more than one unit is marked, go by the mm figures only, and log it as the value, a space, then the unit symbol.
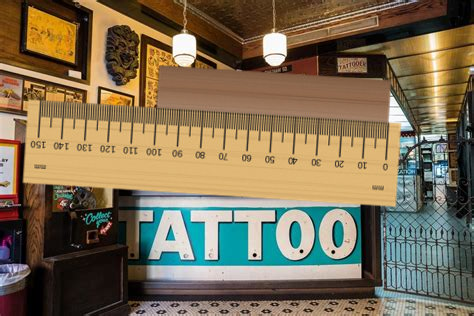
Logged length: 100 mm
